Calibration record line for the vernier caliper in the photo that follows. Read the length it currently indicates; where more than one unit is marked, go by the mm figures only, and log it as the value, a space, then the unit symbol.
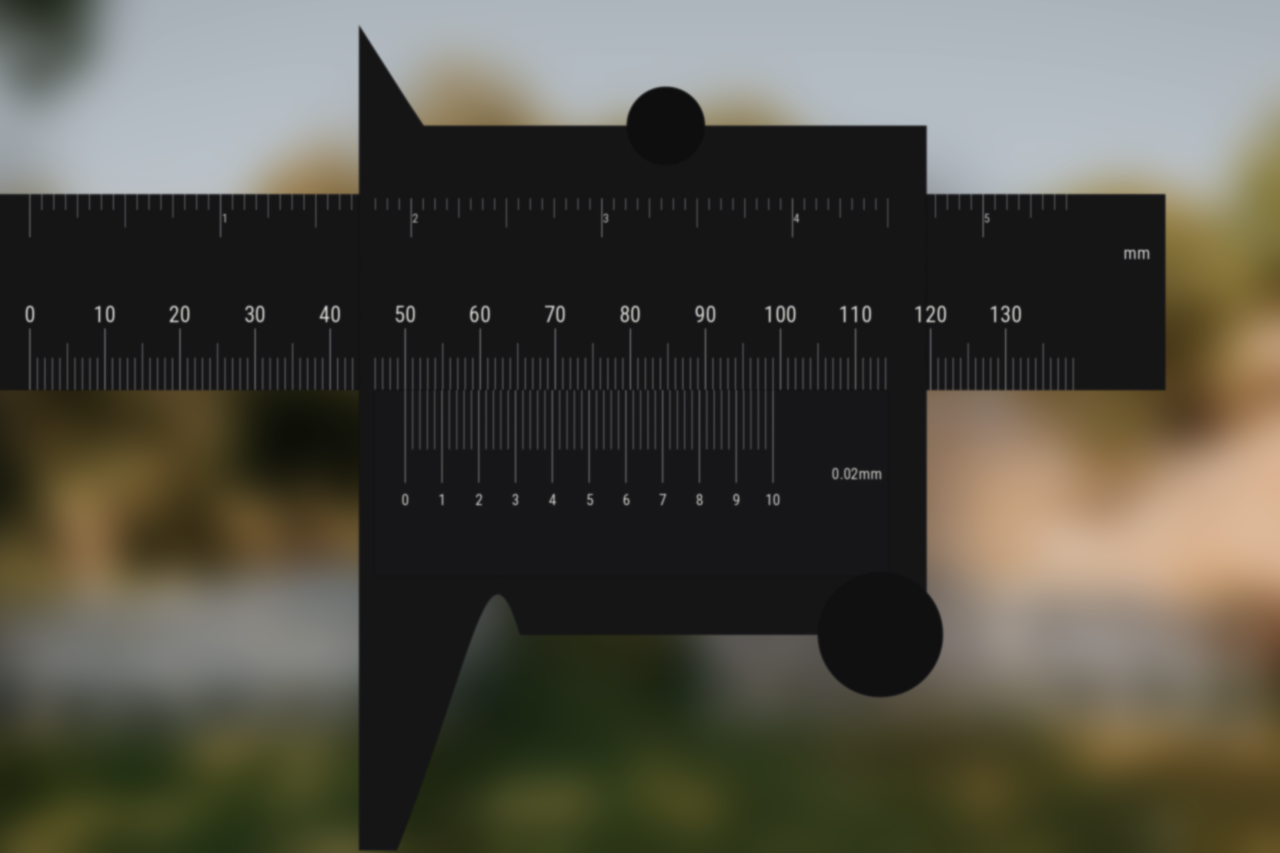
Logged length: 50.0 mm
